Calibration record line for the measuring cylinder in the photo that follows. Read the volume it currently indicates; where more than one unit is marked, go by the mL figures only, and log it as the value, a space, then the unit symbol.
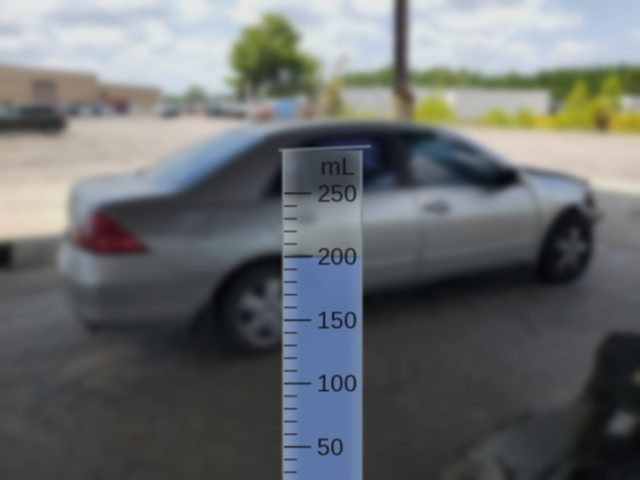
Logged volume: 200 mL
